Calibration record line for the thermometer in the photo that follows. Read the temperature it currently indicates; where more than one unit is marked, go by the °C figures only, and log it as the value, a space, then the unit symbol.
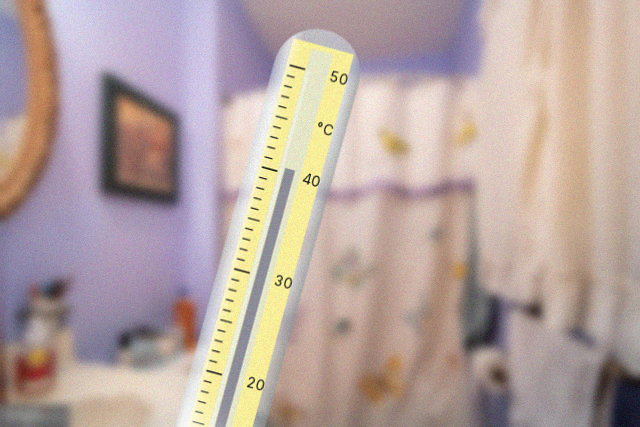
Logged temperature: 40.5 °C
